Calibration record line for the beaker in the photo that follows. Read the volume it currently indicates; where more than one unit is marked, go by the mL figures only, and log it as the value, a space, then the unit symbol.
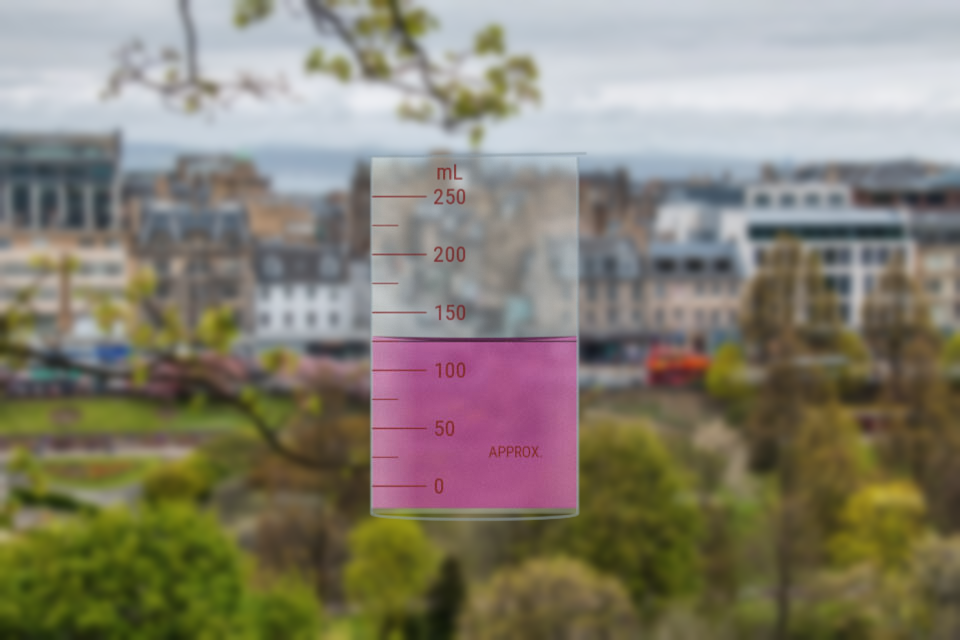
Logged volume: 125 mL
